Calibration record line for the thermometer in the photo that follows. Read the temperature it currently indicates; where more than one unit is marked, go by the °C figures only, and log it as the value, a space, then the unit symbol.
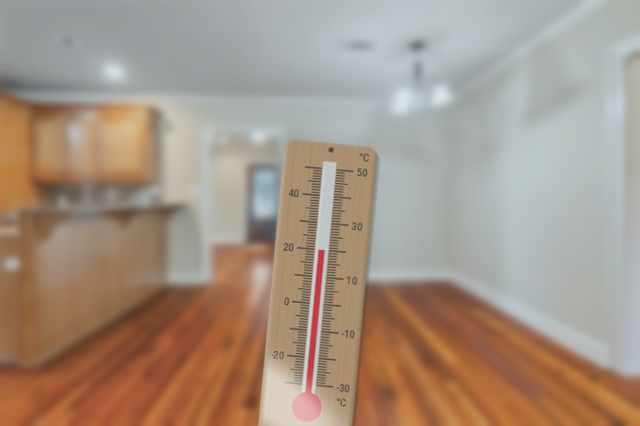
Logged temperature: 20 °C
